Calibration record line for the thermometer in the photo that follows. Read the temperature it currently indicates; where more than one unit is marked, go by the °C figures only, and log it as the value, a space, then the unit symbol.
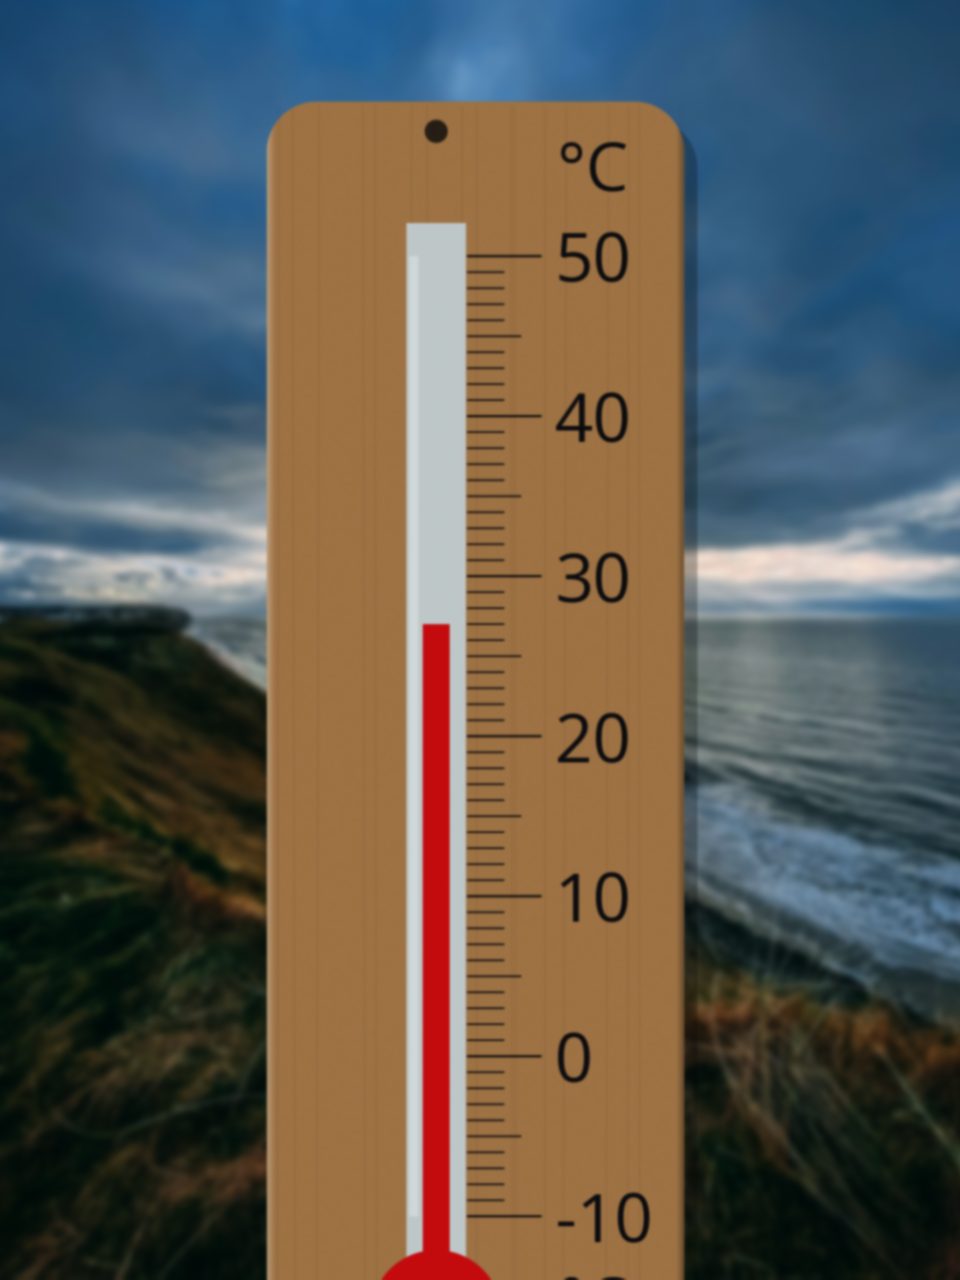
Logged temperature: 27 °C
